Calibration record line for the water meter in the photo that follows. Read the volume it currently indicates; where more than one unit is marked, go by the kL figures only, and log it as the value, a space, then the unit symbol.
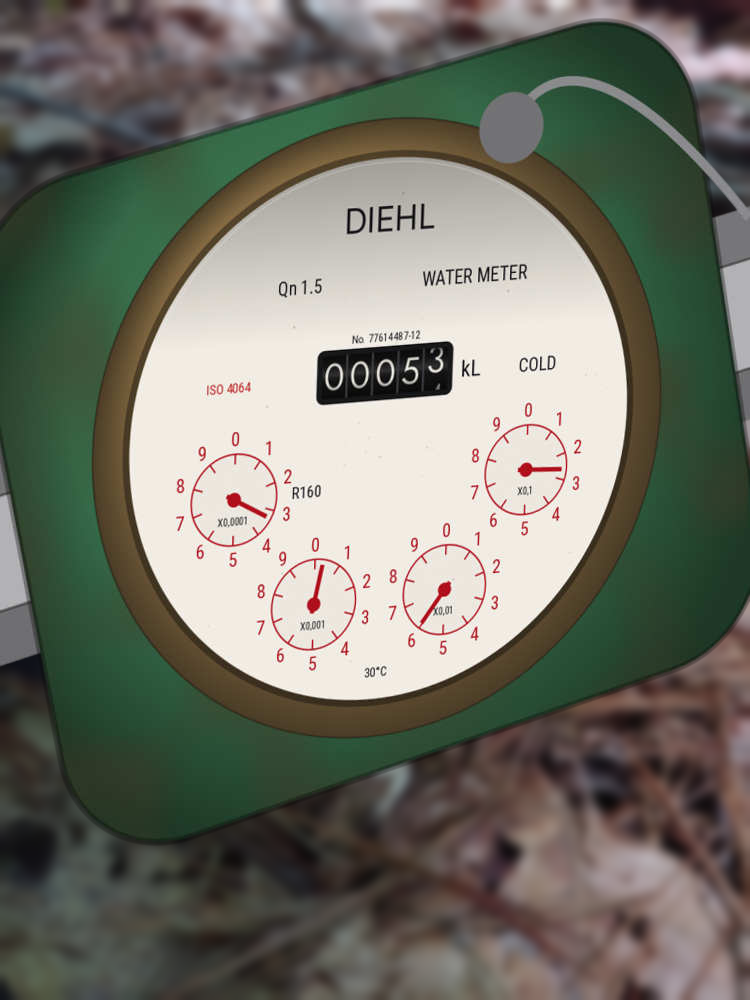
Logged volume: 53.2603 kL
